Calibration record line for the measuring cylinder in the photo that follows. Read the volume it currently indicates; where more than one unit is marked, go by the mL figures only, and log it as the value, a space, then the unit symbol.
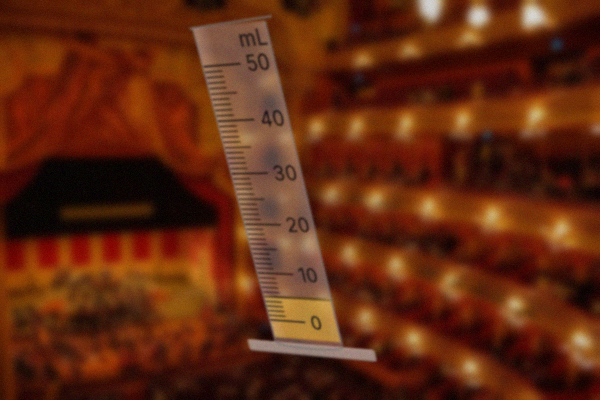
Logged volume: 5 mL
